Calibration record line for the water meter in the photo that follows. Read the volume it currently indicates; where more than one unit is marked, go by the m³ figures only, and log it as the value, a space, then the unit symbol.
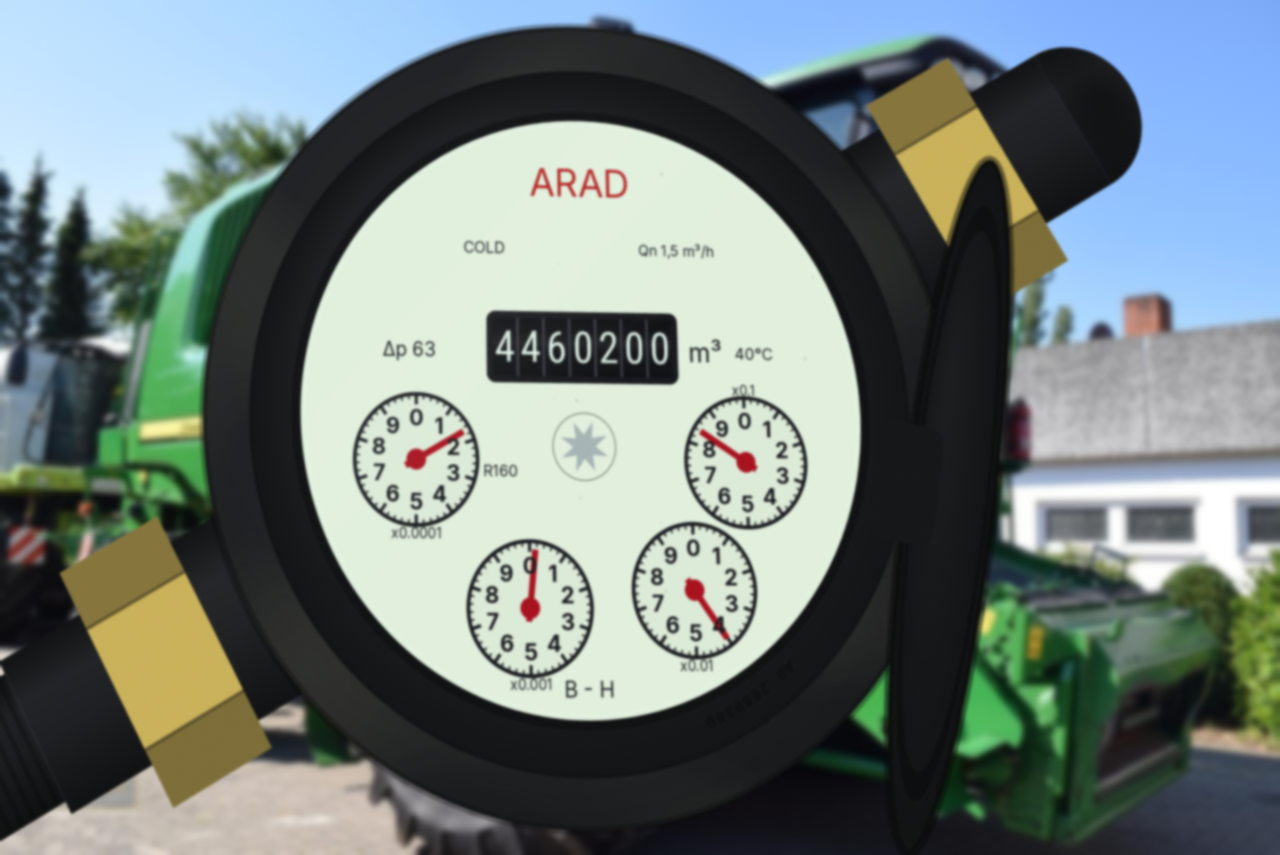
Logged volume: 4460200.8401 m³
